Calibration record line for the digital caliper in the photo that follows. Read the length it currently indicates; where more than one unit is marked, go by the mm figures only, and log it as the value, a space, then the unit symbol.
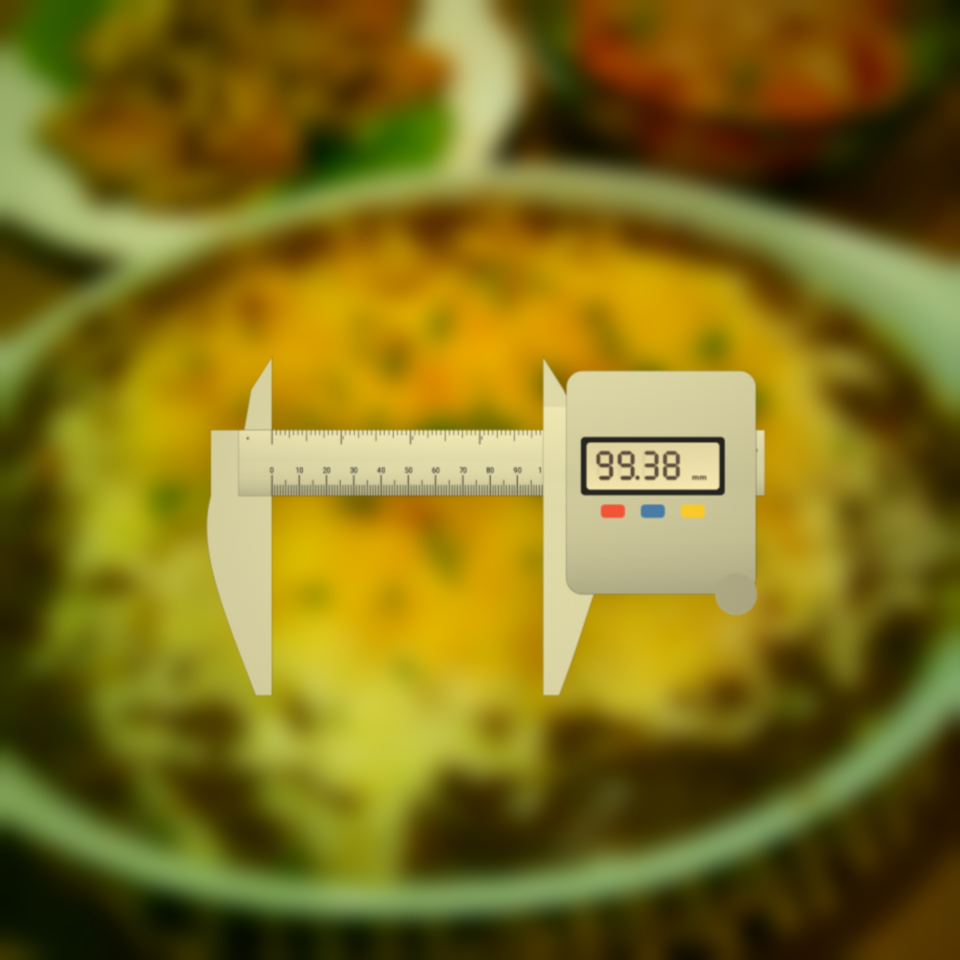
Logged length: 99.38 mm
